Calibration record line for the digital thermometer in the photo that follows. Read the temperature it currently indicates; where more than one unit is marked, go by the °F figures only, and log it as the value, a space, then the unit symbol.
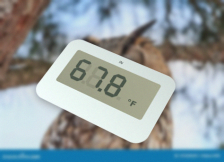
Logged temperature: 67.8 °F
